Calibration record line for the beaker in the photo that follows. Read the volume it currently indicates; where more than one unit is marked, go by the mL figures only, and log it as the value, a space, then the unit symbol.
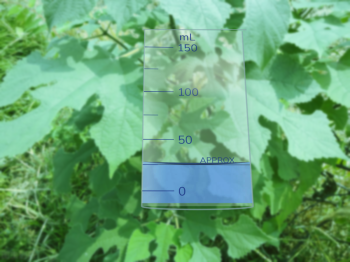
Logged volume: 25 mL
